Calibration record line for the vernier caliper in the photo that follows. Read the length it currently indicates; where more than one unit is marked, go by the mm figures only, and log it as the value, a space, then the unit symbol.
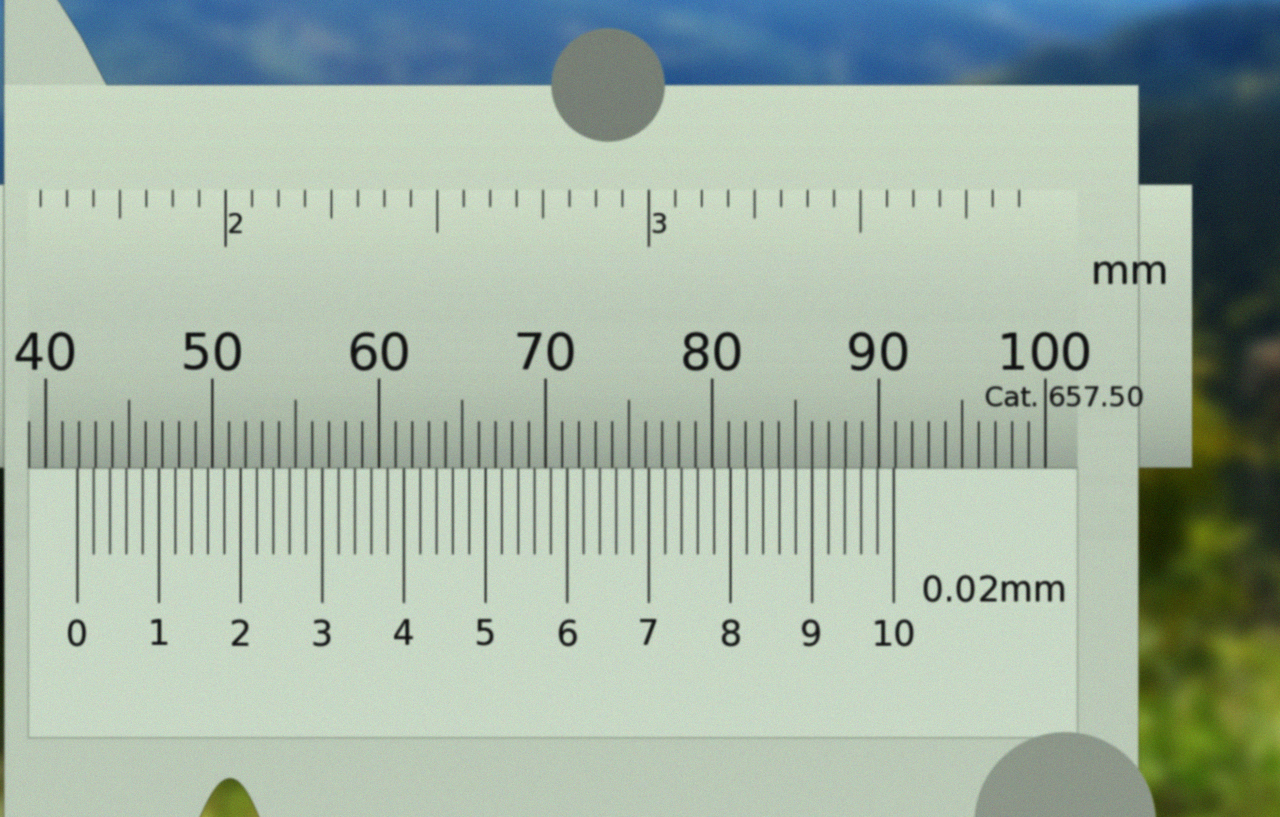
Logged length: 41.9 mm
